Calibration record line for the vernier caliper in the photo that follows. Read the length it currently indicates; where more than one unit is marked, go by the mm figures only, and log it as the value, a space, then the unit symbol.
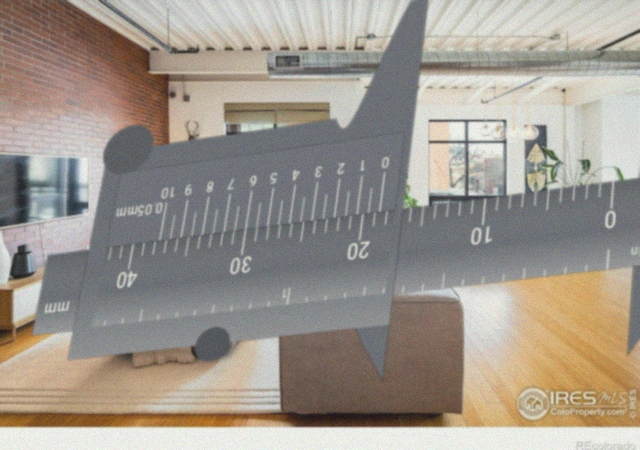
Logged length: 18.6 mm
